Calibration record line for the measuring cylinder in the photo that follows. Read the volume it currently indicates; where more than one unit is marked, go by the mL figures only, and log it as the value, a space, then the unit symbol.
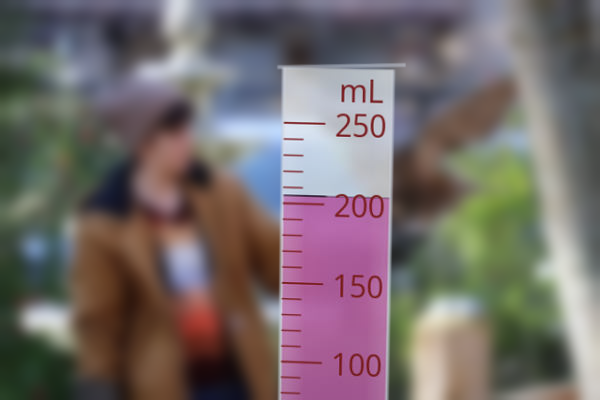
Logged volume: 205 mL
